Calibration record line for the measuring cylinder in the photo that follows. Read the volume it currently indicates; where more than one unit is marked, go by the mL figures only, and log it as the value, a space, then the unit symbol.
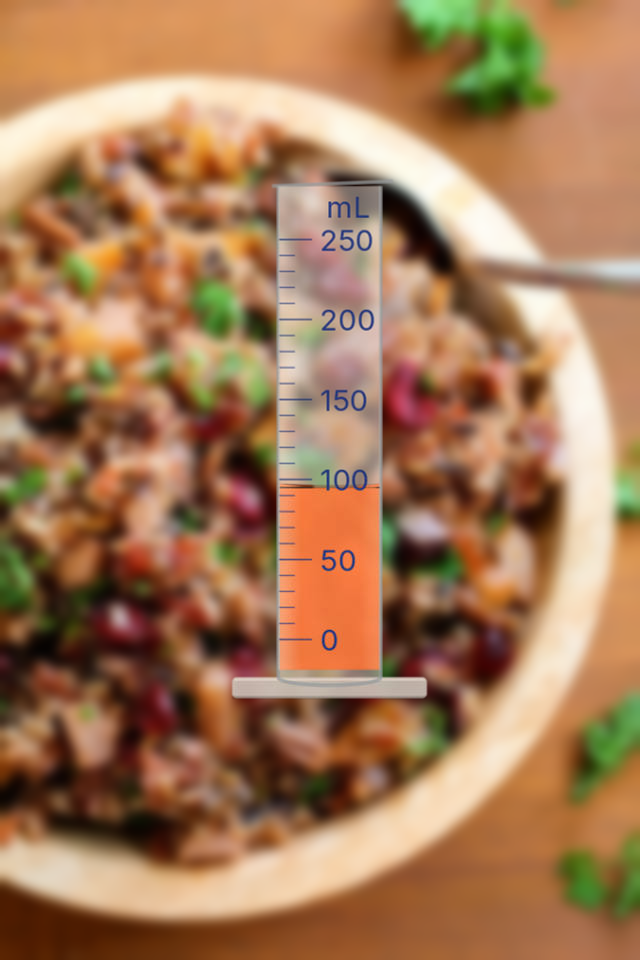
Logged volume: 95 mL
